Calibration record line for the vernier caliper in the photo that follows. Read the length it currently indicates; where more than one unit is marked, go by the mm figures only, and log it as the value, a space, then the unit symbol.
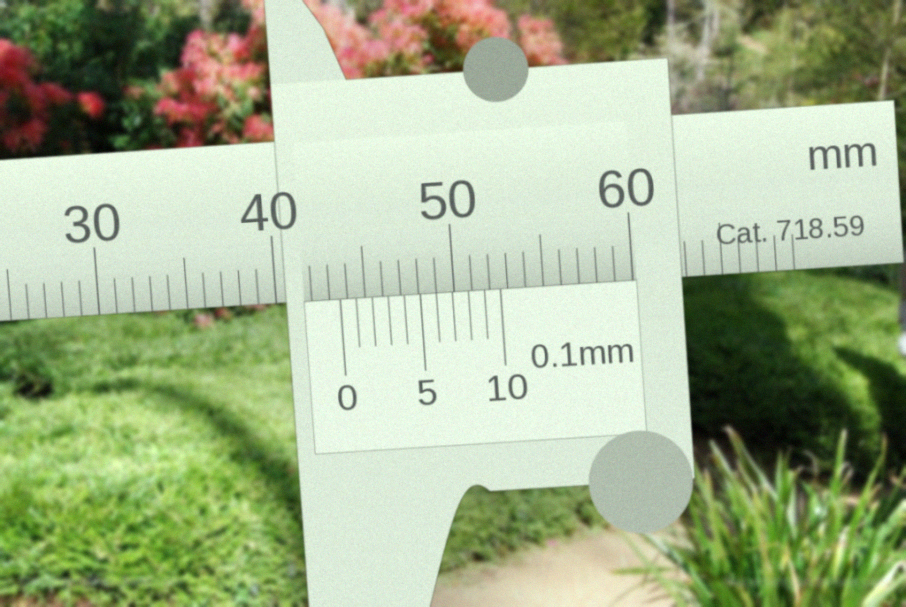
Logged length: 43.6 mm
